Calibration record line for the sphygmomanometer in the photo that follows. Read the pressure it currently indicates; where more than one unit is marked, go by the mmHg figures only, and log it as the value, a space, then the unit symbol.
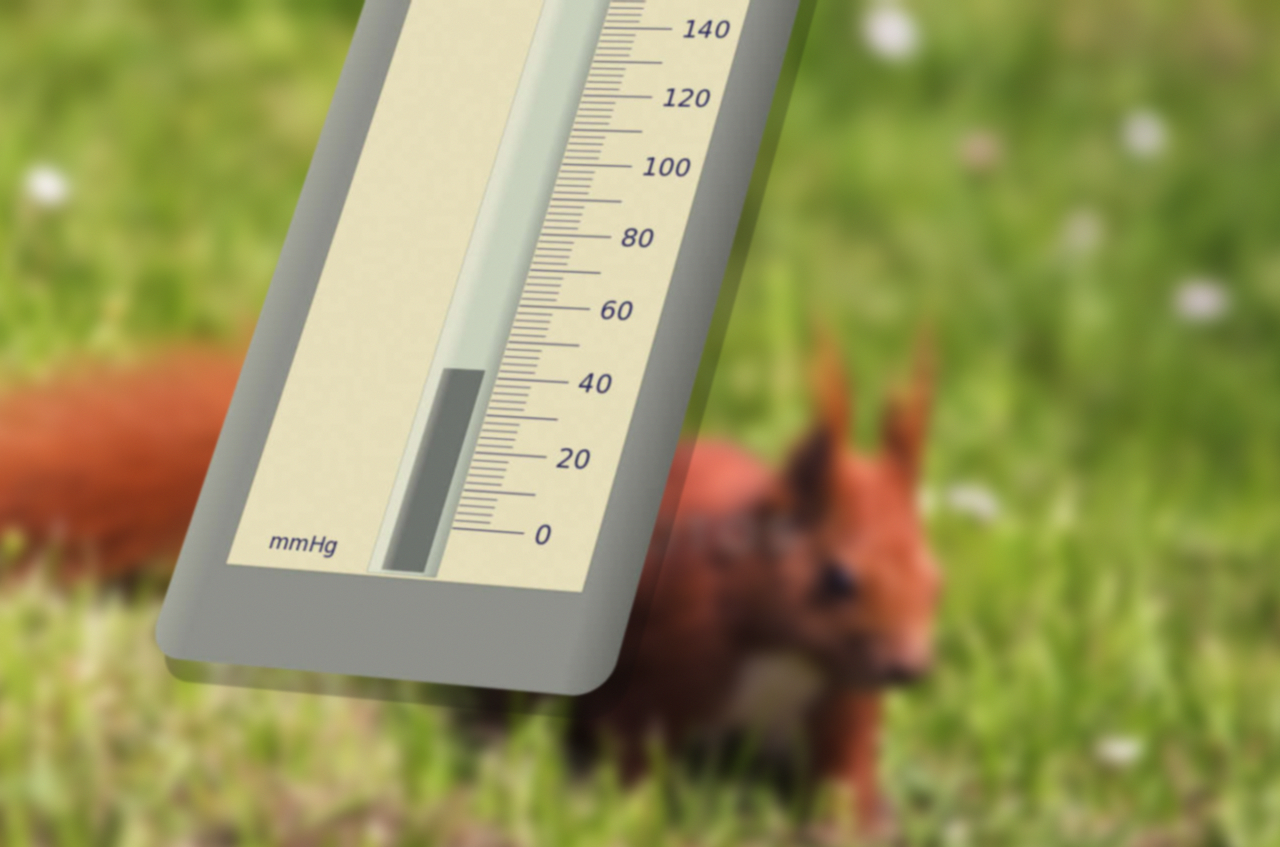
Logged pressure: 42 mmHg
